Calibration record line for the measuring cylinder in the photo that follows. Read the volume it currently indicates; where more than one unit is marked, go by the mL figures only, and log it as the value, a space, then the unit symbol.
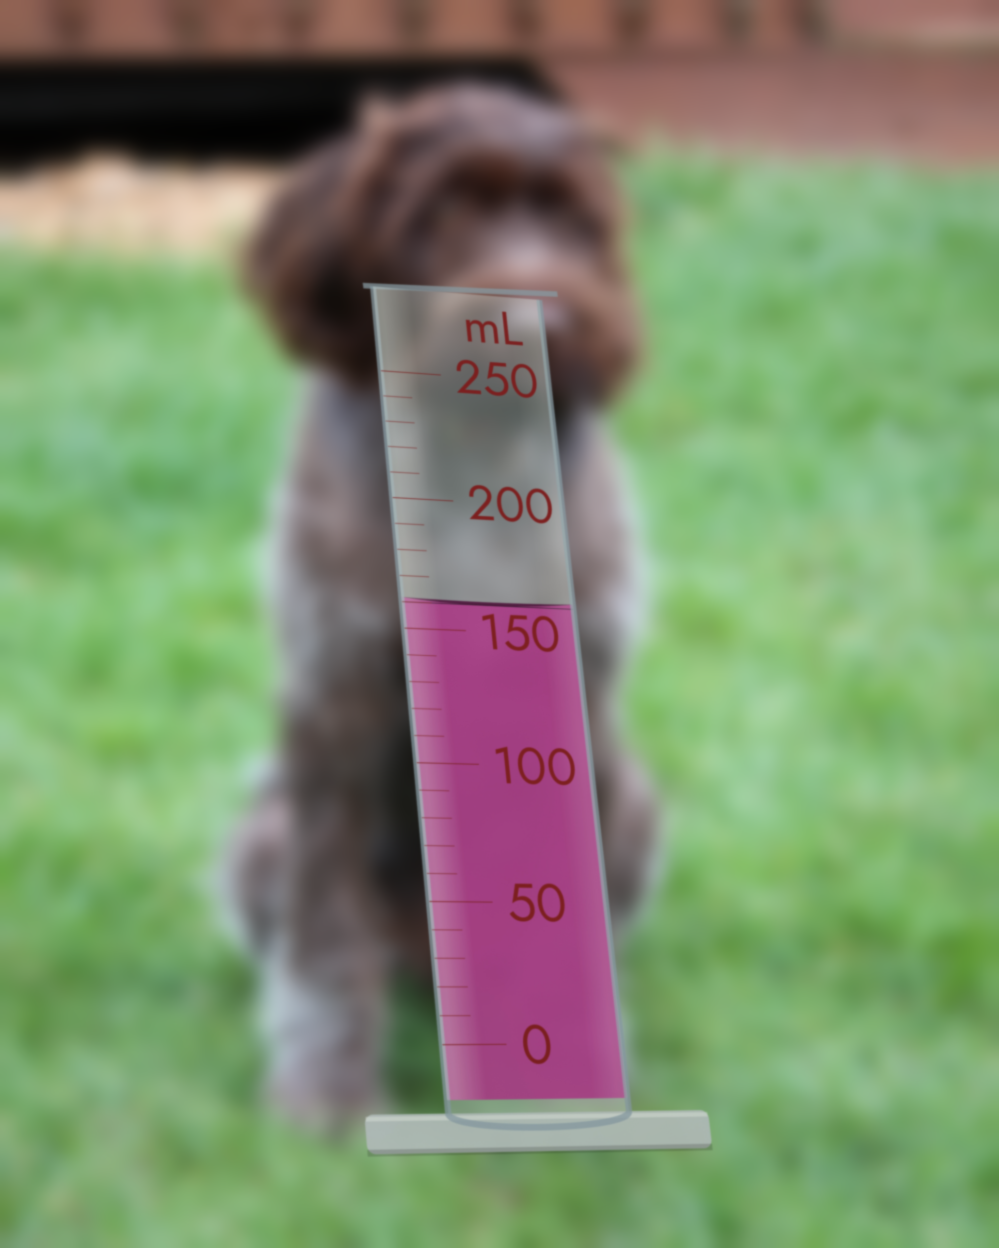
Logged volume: 160 mL
